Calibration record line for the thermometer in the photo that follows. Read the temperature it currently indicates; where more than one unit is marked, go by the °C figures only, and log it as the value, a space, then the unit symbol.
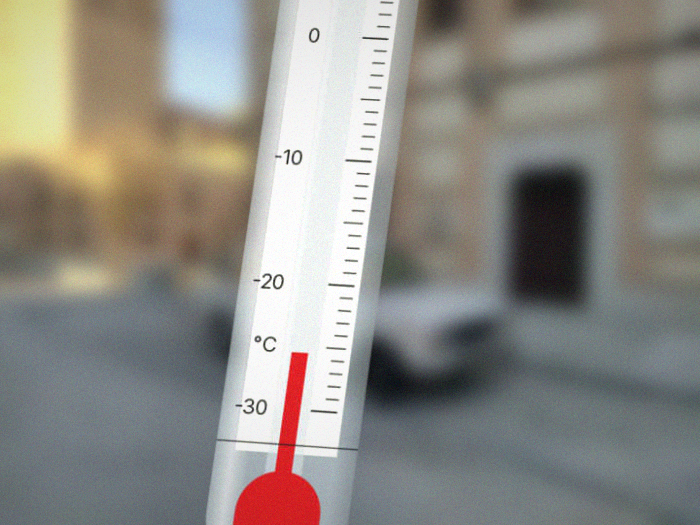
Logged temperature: -25.5 °C
